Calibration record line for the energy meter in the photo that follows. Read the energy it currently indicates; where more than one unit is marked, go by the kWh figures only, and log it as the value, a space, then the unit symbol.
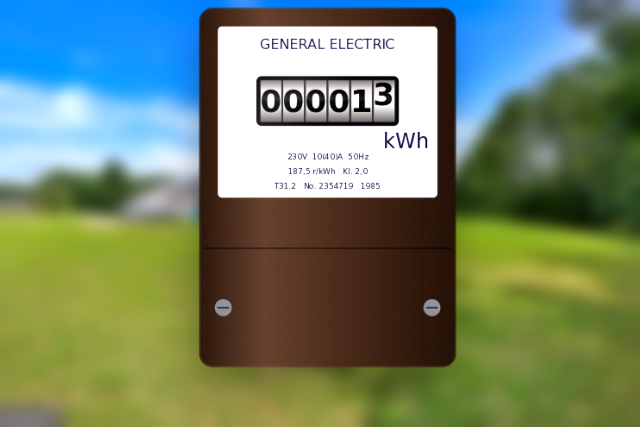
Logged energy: 13 kWh
